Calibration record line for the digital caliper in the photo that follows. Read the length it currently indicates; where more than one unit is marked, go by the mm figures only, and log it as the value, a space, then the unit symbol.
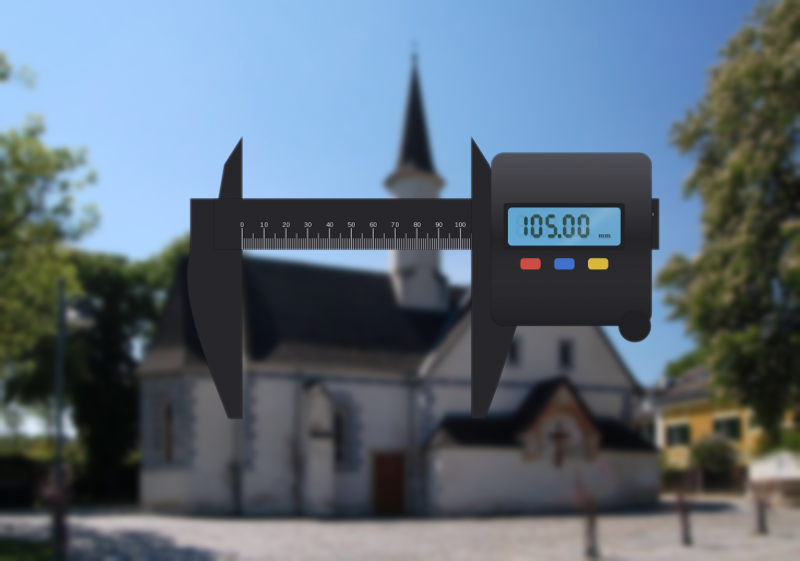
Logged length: 105.00 mm
